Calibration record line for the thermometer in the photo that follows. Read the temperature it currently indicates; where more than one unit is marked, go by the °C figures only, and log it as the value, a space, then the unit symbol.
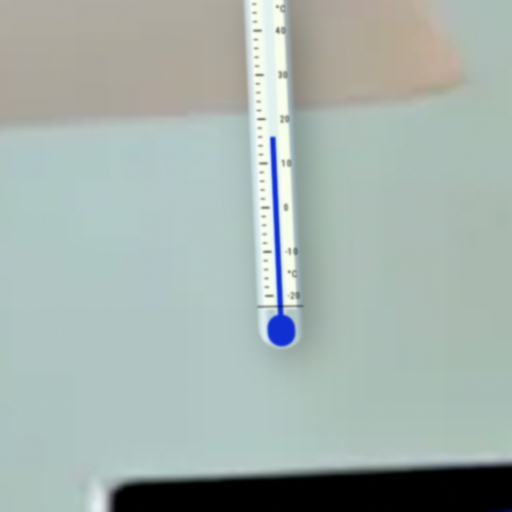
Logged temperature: 16 °C
